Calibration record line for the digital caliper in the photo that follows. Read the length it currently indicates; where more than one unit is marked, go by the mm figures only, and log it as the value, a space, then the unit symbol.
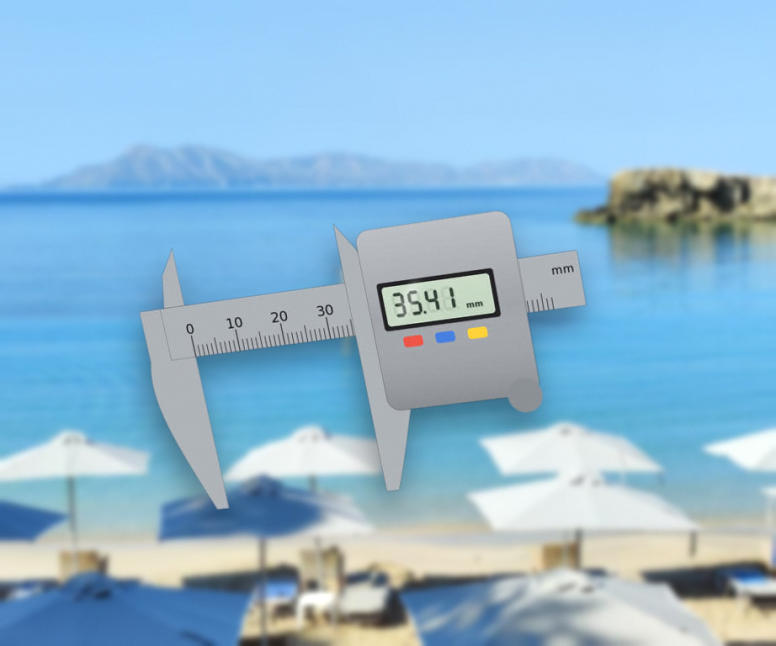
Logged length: 35.41 mm
